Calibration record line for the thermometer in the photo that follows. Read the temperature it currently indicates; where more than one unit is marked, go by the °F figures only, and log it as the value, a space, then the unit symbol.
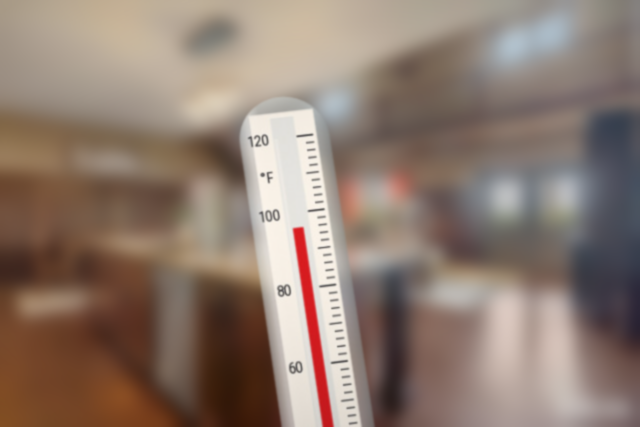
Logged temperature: 96 °F
